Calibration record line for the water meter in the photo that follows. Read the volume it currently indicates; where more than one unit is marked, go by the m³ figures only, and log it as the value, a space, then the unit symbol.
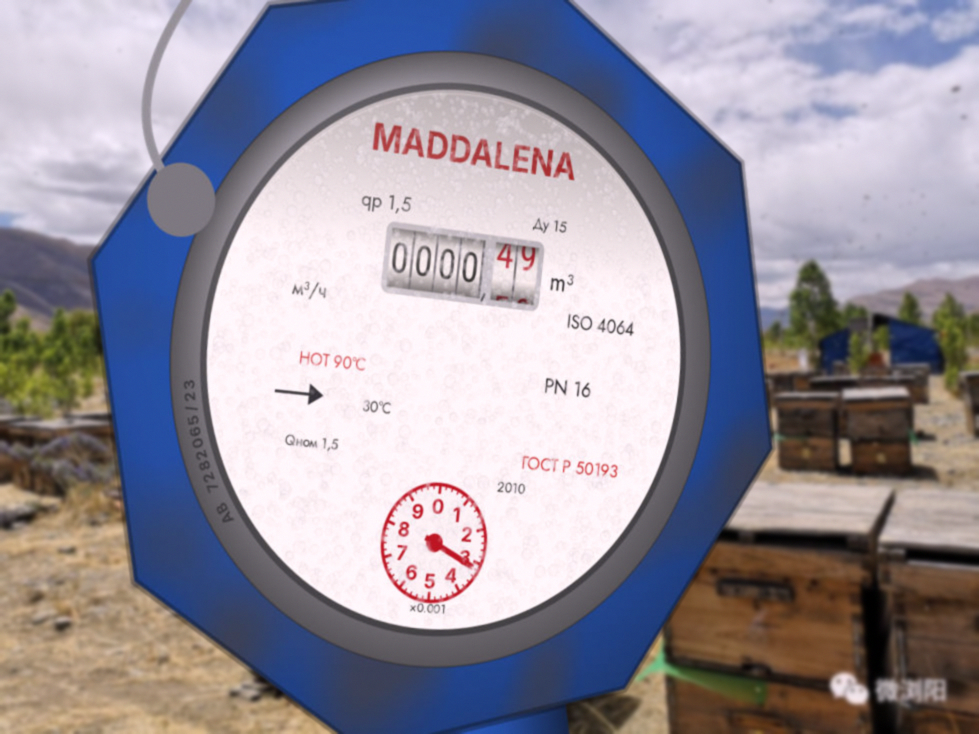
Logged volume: 0.493 m³
